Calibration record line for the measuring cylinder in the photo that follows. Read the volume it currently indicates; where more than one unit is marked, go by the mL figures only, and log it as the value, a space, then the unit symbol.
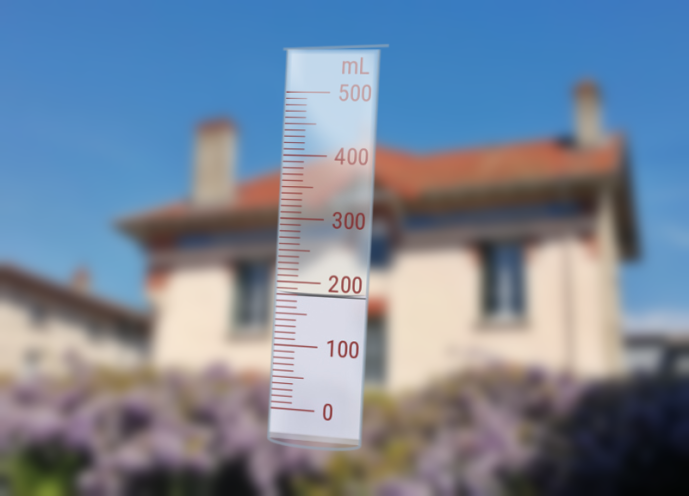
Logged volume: 180 mL
